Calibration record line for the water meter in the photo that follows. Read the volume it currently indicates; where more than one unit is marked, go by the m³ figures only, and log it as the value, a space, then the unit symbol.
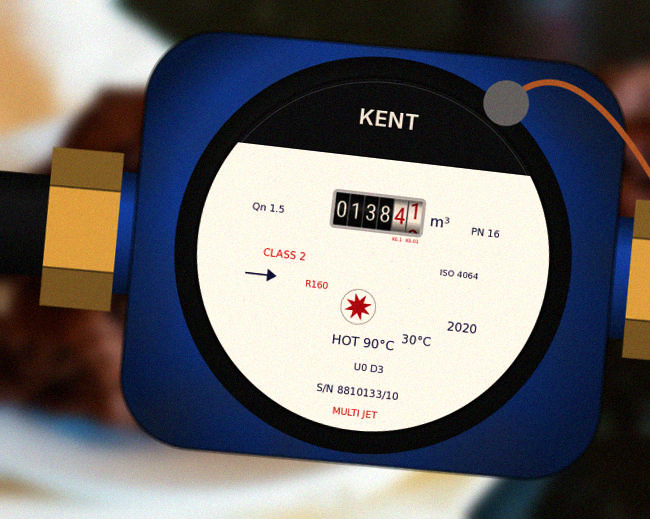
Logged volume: 138.41 m³
